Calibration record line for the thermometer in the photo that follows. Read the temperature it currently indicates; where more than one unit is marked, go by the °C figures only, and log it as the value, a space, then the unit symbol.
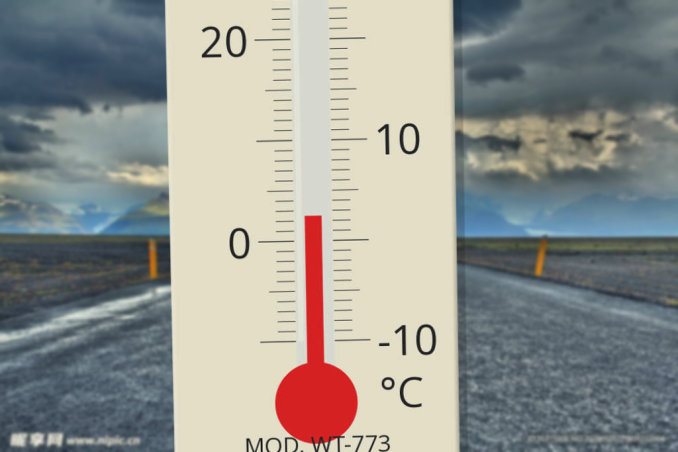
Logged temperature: 2.5 °C
